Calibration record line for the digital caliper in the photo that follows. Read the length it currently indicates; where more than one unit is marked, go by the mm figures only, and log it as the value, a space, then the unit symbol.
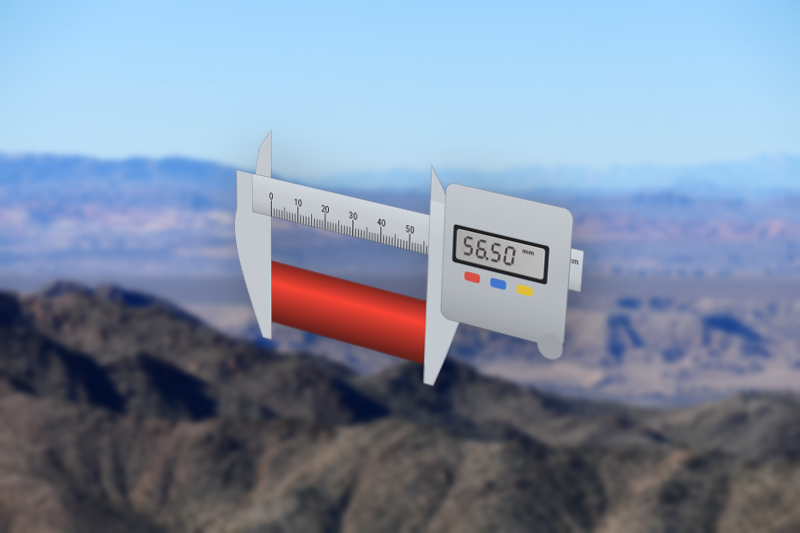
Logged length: 56.50 mm
